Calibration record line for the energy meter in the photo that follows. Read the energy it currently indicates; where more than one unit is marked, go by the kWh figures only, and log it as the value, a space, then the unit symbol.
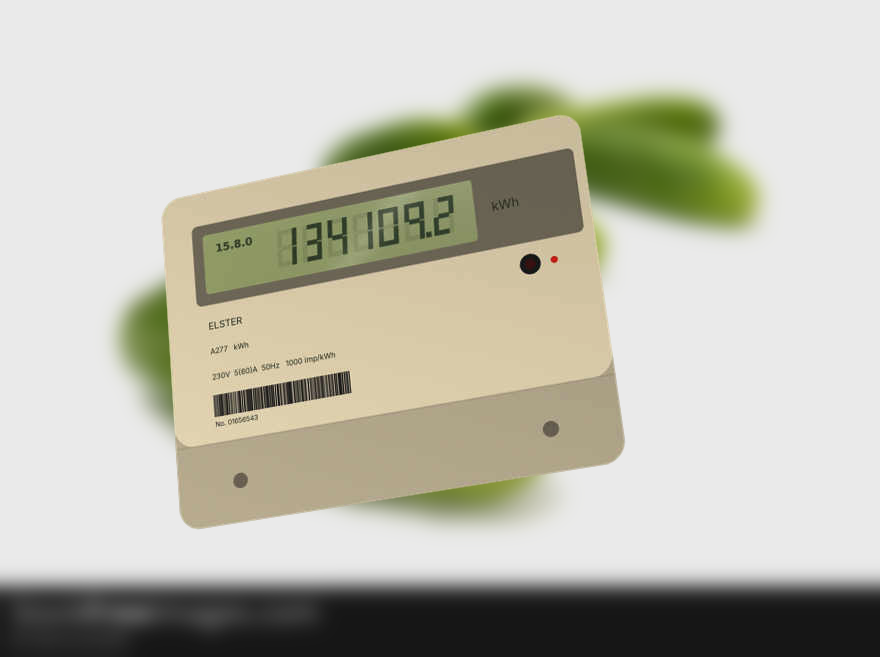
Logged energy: 134109.2 kWh
